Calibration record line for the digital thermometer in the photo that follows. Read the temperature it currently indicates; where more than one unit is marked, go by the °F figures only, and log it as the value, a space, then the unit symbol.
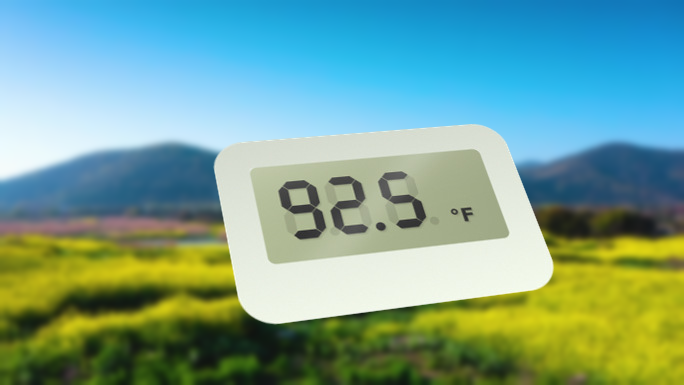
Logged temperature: 92.5 °F
